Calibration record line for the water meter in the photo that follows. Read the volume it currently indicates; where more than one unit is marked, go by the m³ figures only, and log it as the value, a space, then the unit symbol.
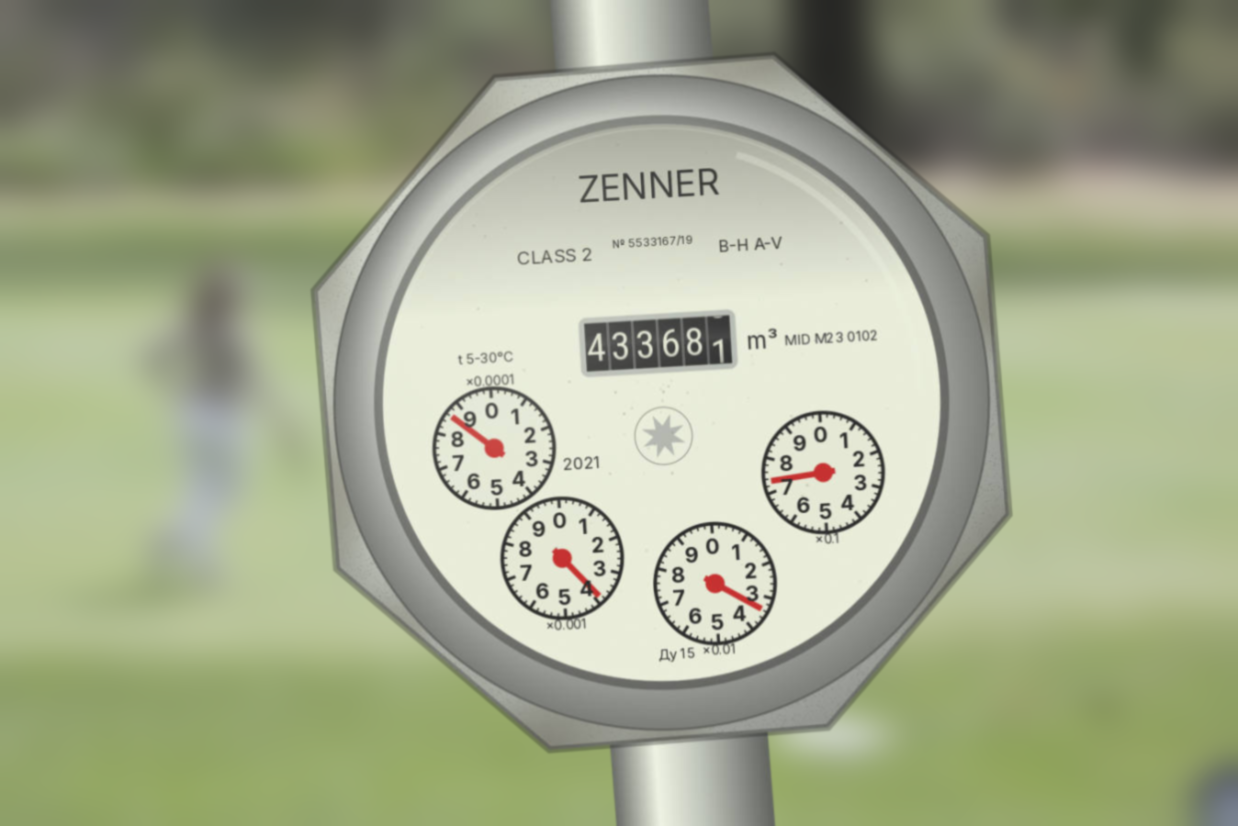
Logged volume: 433680.7338 m³
